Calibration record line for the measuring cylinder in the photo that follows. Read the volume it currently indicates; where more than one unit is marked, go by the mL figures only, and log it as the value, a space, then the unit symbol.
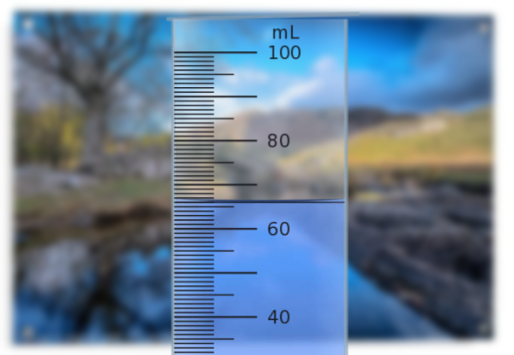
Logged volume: 66 mL
